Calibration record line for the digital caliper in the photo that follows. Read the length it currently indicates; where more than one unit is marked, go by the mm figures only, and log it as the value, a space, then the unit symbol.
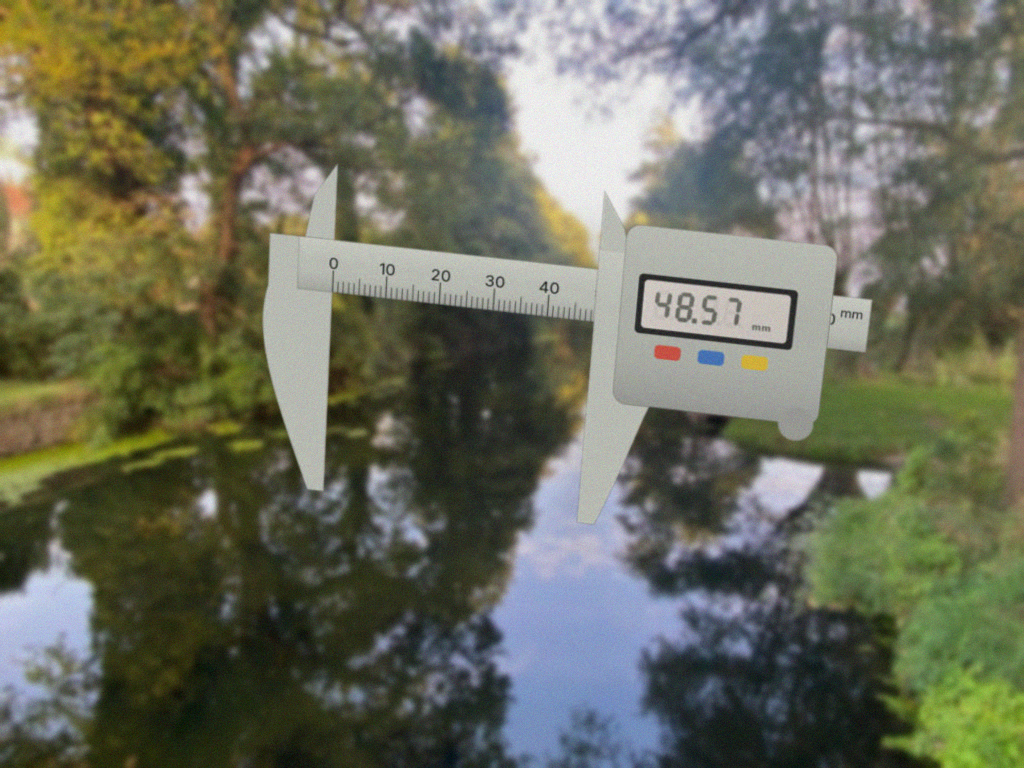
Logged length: 48.57 mm
